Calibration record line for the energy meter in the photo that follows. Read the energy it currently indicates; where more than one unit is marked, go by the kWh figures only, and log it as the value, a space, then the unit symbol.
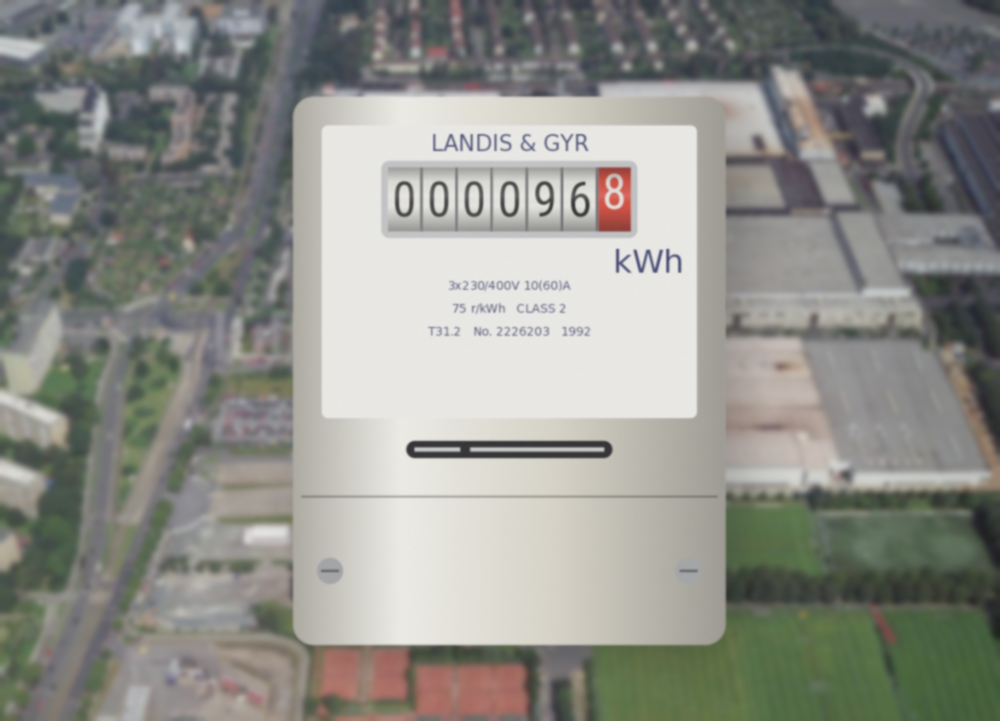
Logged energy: 96.8 kWh
